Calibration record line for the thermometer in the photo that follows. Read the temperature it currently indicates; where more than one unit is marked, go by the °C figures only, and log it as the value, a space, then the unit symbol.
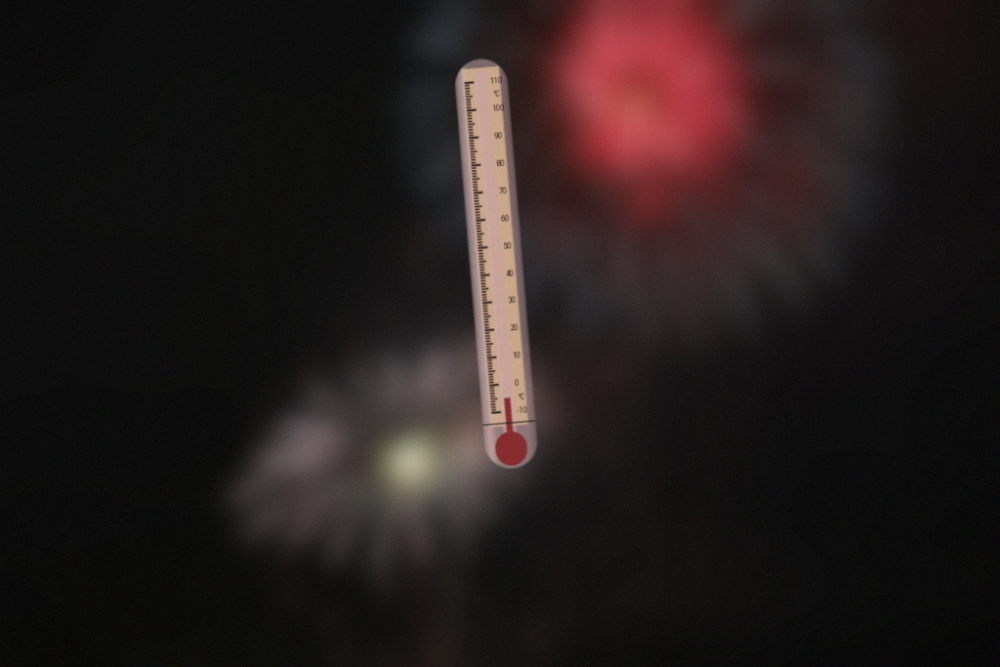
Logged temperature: -5 °C
